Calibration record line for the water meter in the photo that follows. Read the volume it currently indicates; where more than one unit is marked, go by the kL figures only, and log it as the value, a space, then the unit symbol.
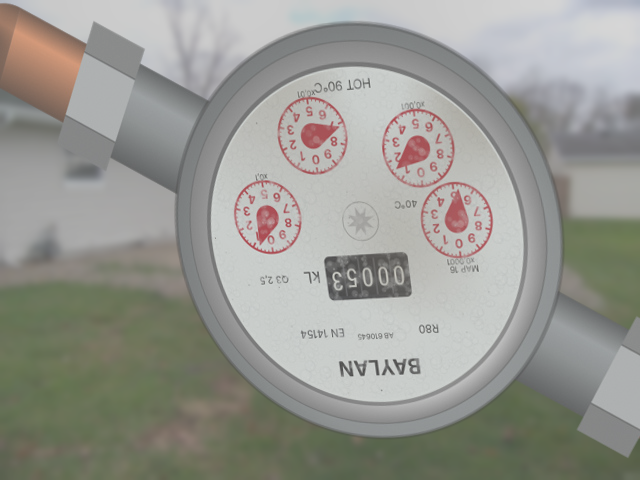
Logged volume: 53.0715 kL
